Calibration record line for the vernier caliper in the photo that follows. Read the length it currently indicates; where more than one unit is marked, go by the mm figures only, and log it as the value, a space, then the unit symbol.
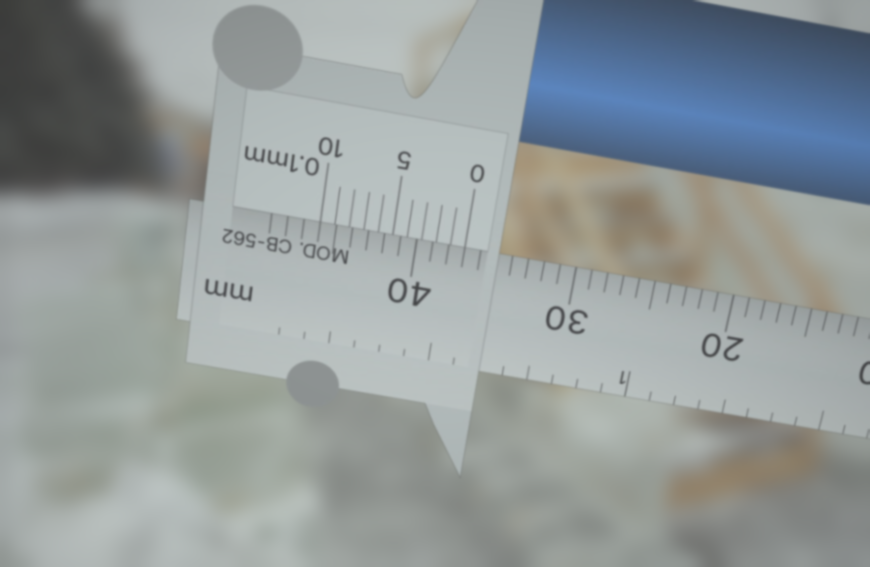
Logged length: 37.0 mm
